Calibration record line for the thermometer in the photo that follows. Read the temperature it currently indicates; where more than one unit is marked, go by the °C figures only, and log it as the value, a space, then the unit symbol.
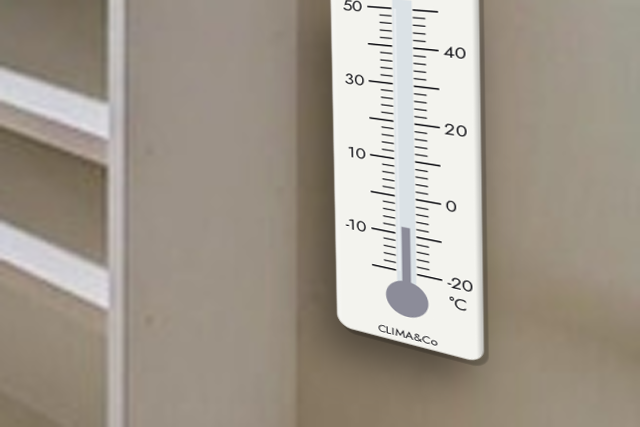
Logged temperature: -8 °C
